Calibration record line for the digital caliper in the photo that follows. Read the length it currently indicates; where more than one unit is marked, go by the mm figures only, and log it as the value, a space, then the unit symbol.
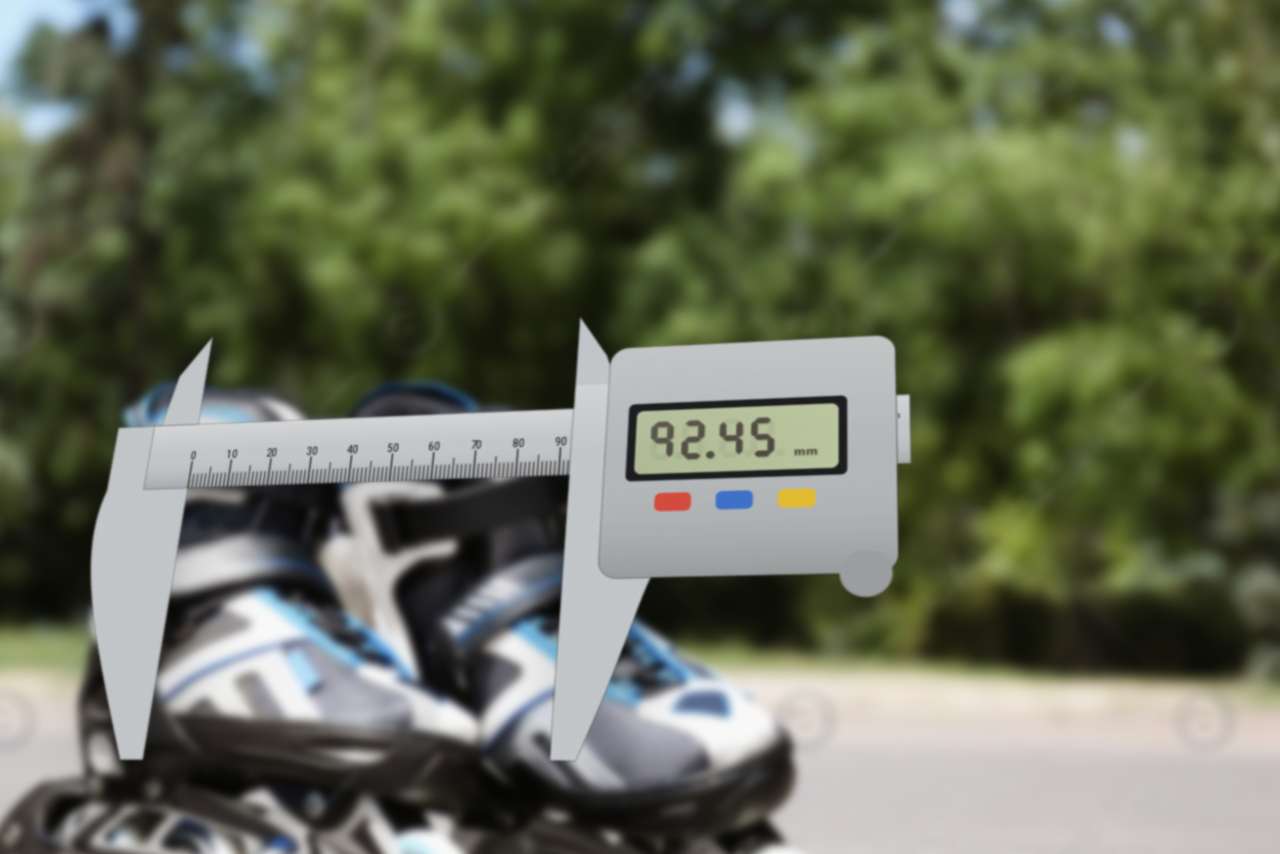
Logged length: 92.45 mm
